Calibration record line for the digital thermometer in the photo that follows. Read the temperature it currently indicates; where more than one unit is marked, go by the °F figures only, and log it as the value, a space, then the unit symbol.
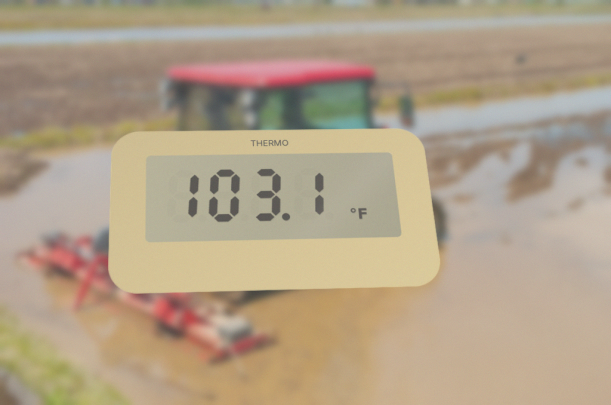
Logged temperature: 103.1 °F
